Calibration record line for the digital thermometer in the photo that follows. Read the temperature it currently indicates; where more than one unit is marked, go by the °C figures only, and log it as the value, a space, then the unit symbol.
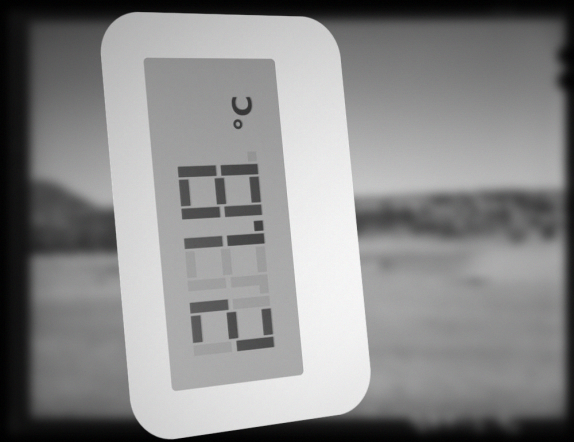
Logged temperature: 21.8 °C
